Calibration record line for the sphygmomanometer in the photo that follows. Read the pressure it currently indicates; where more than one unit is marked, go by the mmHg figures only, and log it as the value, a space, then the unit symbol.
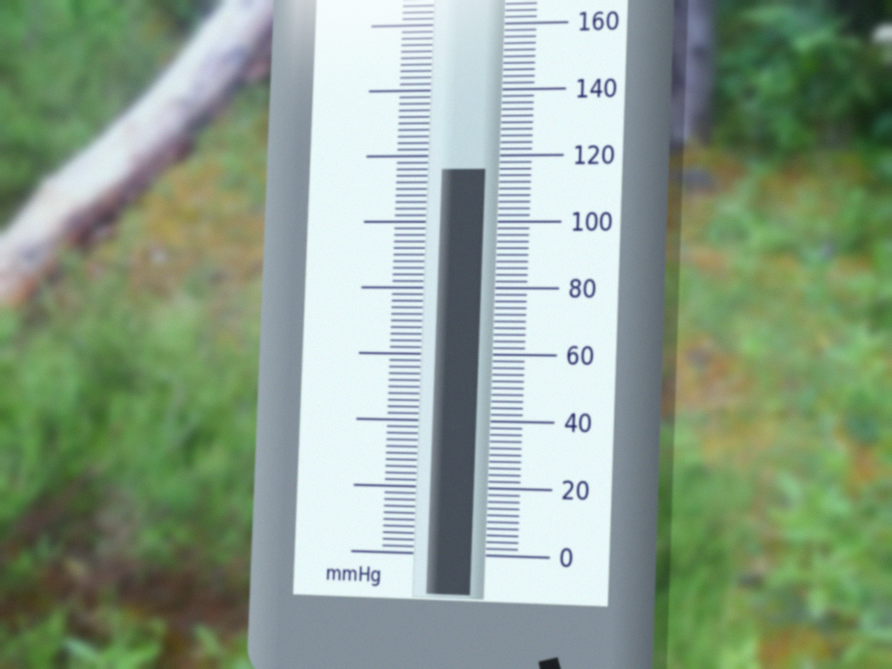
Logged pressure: 116 mmHg
